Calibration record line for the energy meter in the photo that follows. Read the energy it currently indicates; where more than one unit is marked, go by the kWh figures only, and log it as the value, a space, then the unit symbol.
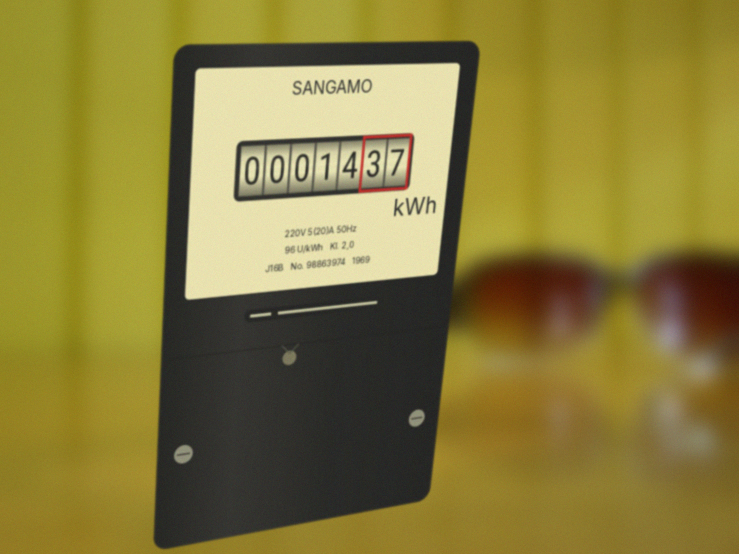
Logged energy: 14.37 kWh
